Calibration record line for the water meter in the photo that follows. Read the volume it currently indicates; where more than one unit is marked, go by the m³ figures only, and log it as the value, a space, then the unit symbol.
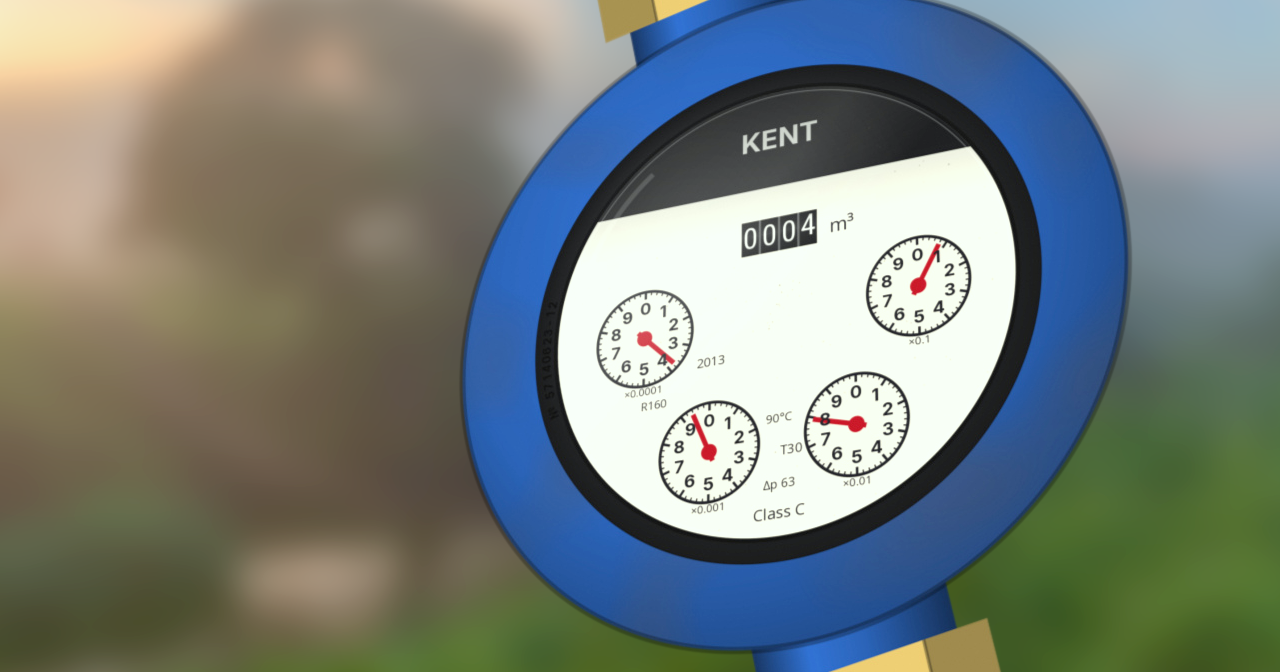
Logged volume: 4.0793 m³
